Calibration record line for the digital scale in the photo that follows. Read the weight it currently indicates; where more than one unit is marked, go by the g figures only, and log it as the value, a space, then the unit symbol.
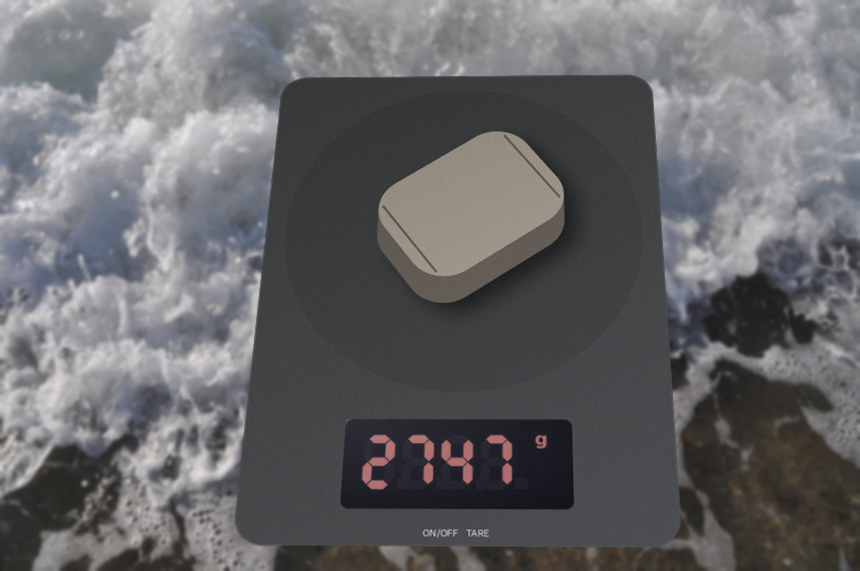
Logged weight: 2747 g
